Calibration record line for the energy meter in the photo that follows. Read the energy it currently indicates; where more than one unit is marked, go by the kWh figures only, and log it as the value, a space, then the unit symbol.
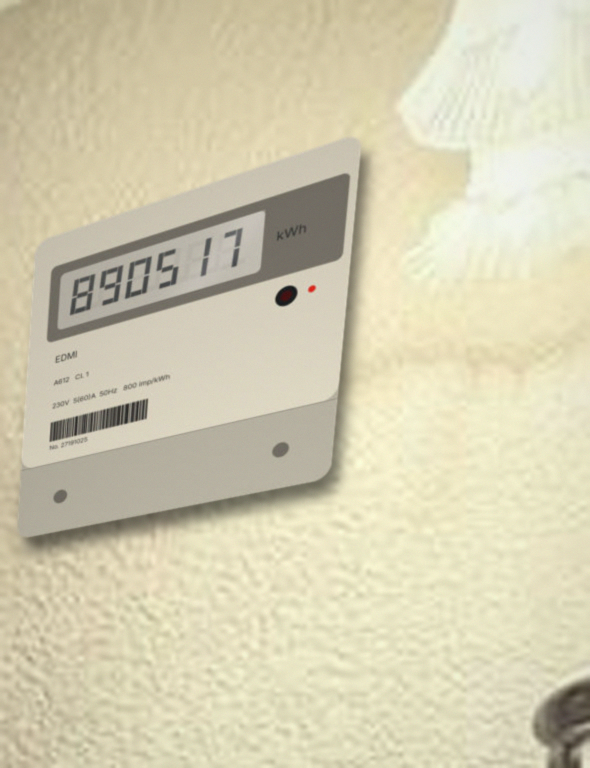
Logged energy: 890517 kWh
